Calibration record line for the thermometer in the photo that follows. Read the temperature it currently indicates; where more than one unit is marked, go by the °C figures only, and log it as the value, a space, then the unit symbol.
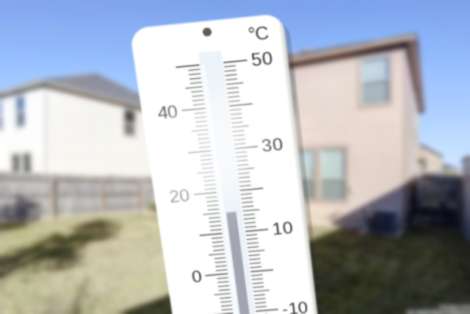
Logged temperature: 15 °C
